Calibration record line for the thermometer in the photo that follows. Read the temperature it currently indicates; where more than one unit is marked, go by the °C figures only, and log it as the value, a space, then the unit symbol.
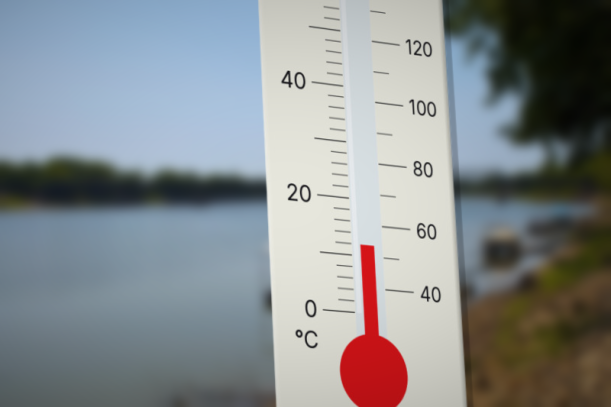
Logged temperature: 12 °C
